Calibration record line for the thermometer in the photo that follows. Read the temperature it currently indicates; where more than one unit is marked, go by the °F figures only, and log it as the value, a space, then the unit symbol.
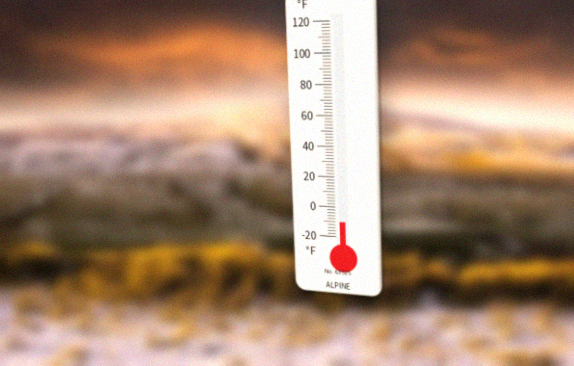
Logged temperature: -10 °F
